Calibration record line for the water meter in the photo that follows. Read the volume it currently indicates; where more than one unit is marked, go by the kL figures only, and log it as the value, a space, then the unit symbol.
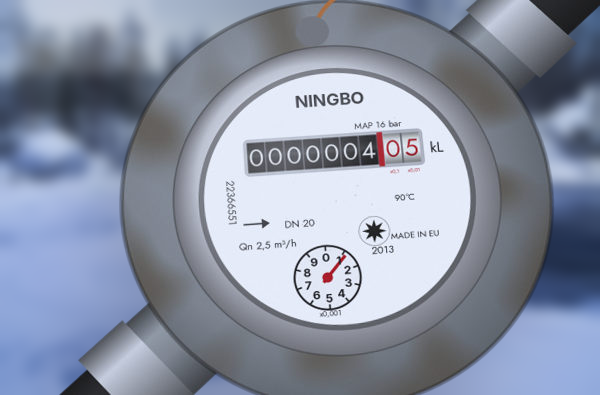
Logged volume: 4.051 kL
